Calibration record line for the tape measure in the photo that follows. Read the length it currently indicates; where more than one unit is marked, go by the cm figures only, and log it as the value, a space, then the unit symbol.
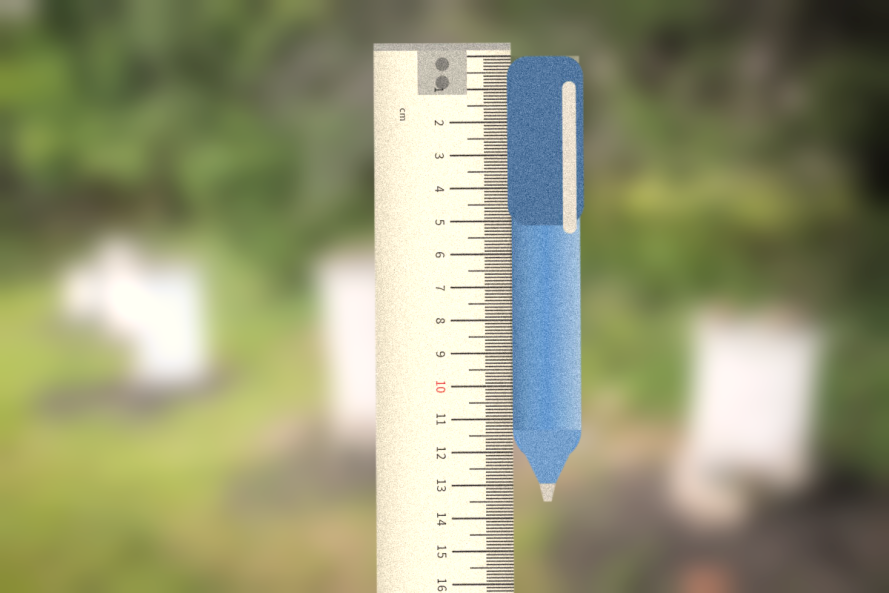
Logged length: 13.5 cm
